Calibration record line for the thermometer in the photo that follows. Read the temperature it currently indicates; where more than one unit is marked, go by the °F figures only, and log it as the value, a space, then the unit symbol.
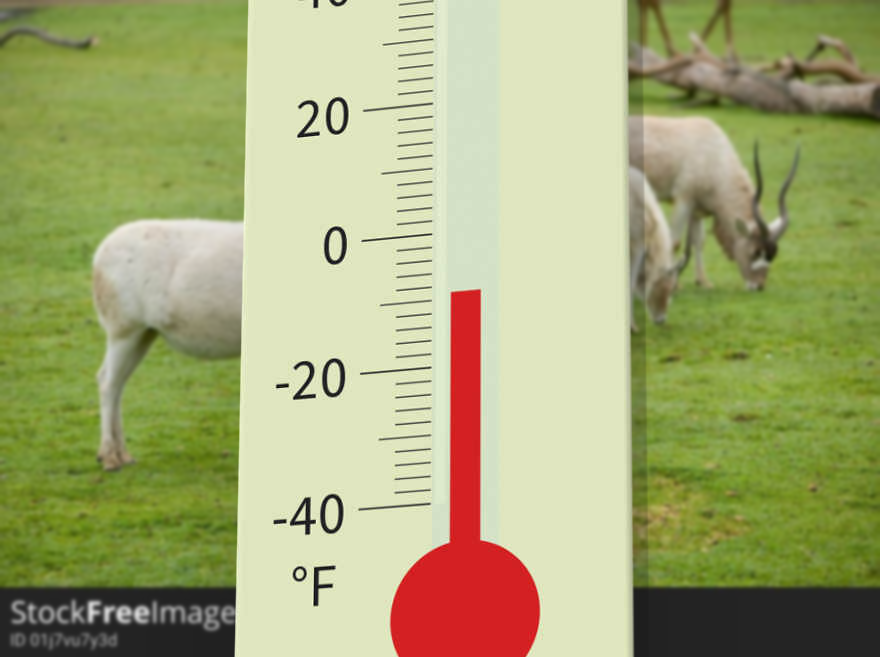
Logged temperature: -9 °F
